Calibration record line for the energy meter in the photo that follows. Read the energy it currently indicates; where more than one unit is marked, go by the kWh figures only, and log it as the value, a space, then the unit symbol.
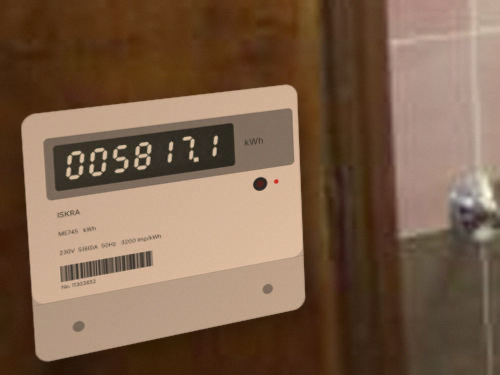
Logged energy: 5817.1 kWh
